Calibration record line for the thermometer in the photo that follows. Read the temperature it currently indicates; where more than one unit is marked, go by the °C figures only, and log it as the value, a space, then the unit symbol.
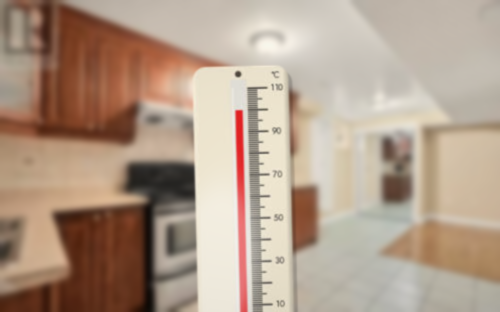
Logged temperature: 100 °C
